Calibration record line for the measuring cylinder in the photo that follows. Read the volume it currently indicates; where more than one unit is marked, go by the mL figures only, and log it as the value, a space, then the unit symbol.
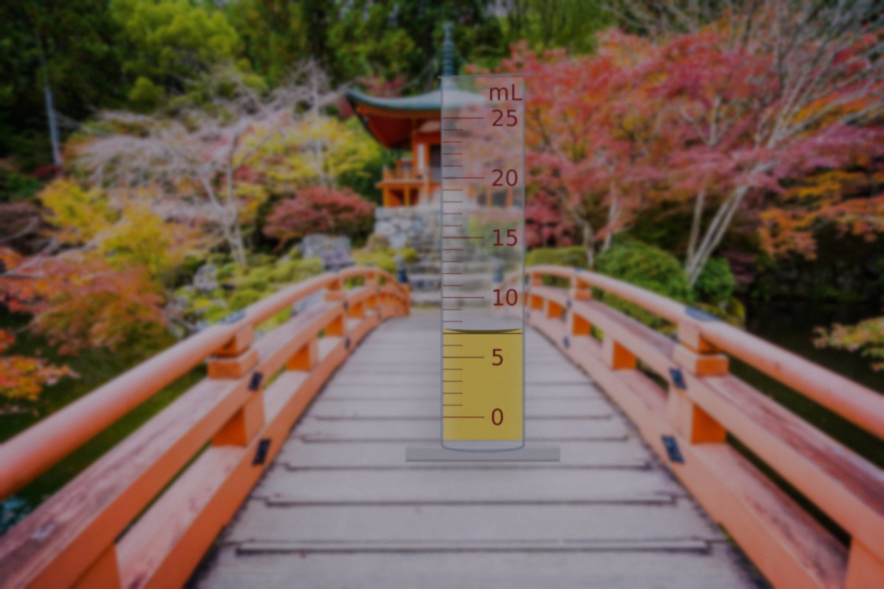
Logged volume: 7 mL
